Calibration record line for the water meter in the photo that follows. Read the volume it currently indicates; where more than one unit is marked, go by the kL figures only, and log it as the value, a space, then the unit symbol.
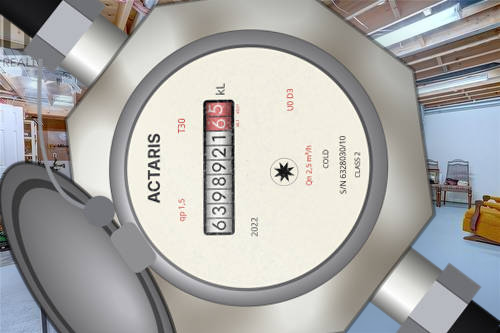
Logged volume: 6398921.65 kL
